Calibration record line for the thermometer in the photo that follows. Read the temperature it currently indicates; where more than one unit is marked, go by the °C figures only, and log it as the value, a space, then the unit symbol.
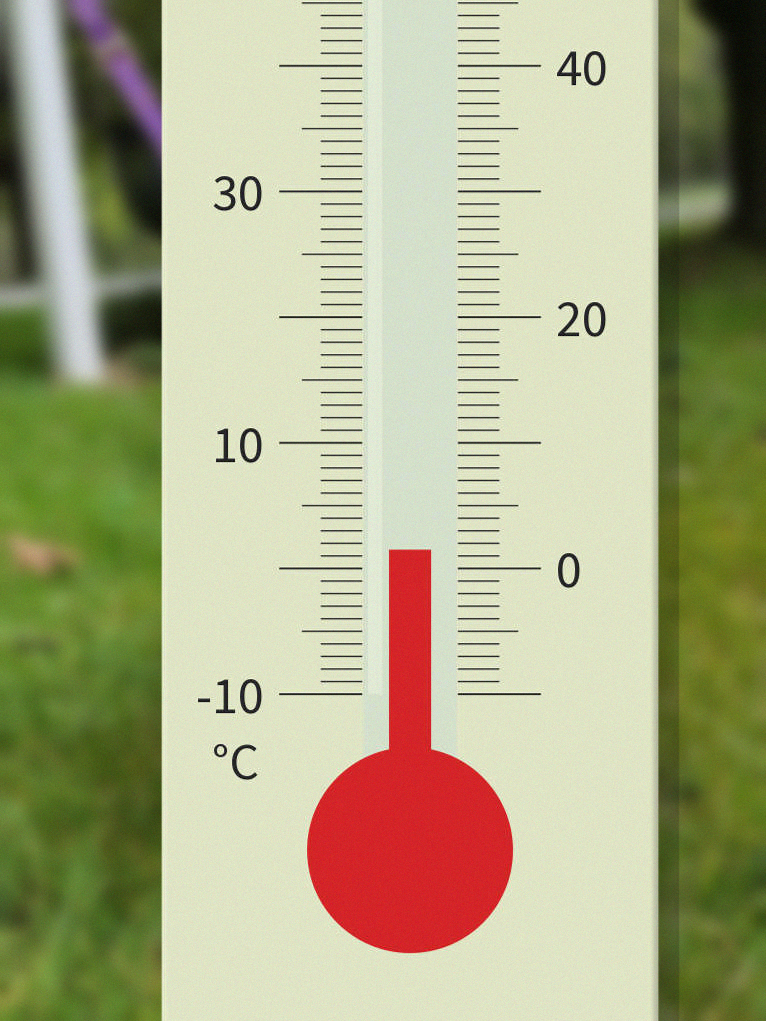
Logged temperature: 1.5 °C
